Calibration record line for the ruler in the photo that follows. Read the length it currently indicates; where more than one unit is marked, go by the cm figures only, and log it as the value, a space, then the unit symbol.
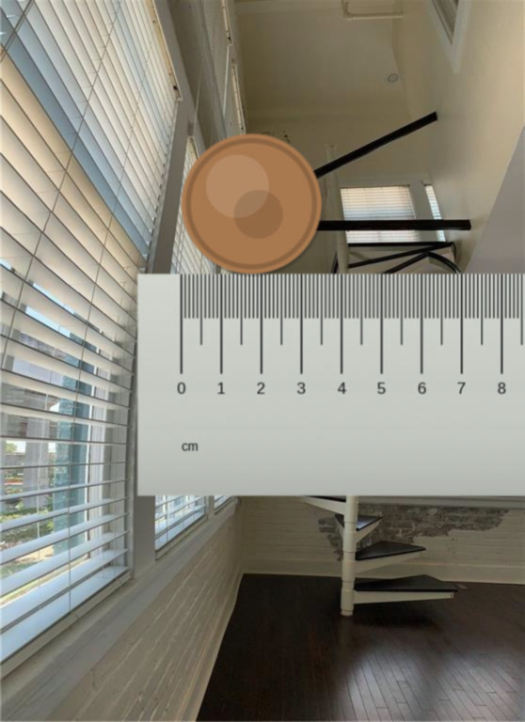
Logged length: 3.5 cm
